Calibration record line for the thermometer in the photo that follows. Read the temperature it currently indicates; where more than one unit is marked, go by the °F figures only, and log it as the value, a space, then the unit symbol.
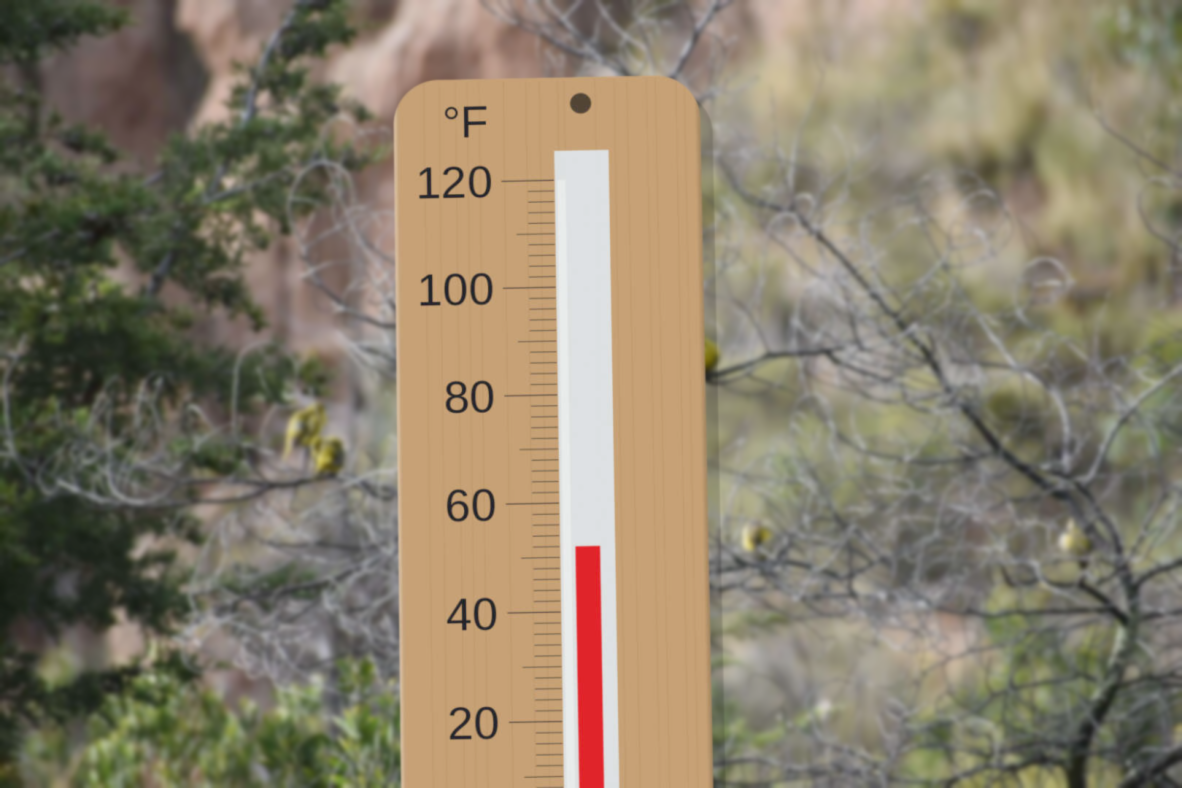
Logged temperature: 52 °F
